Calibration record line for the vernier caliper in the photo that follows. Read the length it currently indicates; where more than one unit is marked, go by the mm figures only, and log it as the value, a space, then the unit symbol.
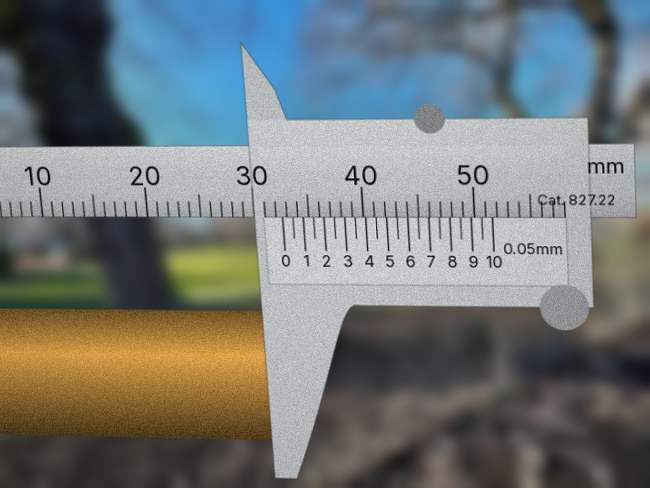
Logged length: 32.6 mm
